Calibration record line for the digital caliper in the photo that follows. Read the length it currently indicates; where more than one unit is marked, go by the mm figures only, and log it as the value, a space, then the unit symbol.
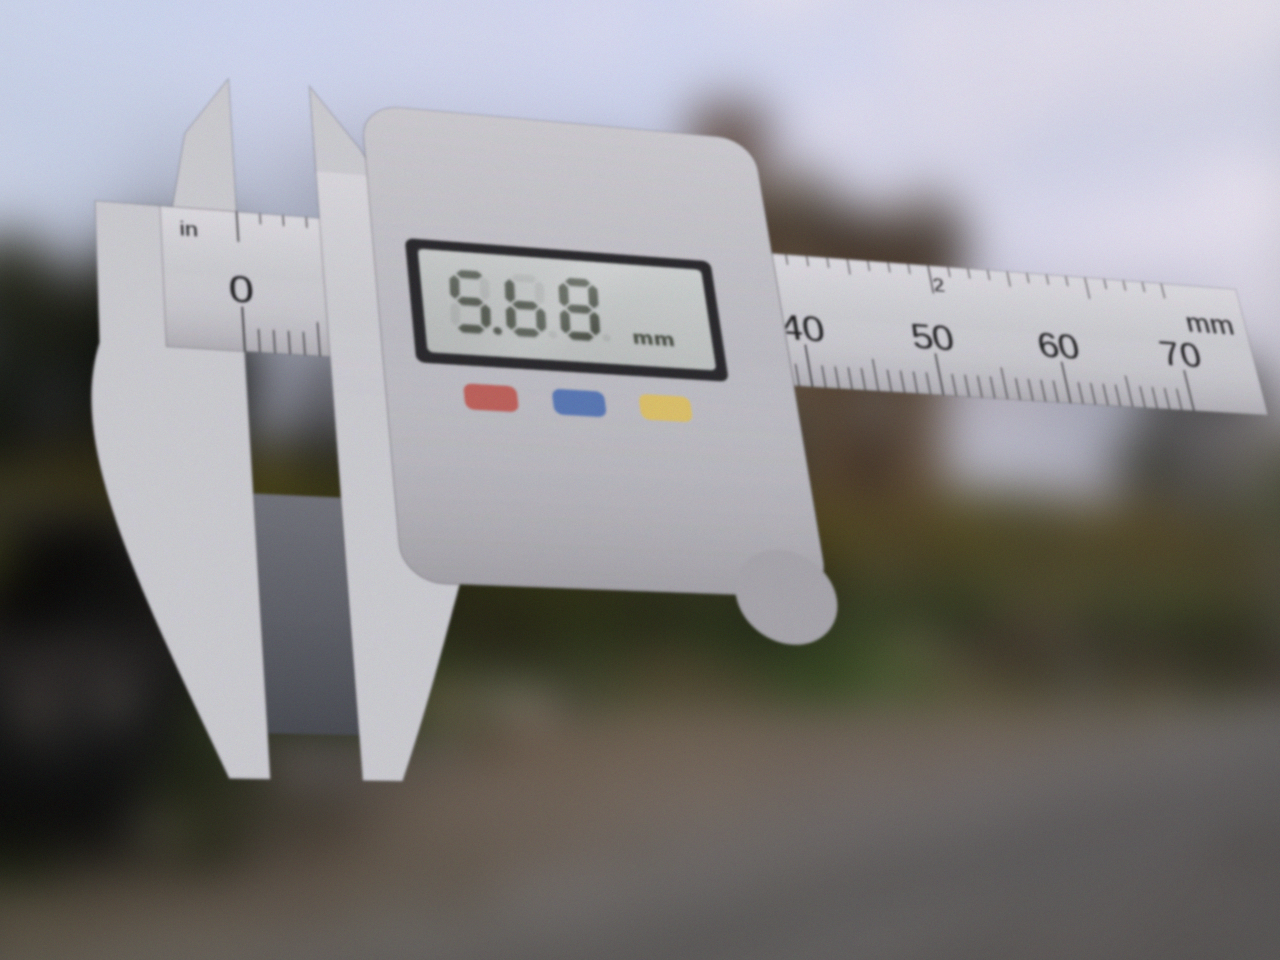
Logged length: 5.68 mm
